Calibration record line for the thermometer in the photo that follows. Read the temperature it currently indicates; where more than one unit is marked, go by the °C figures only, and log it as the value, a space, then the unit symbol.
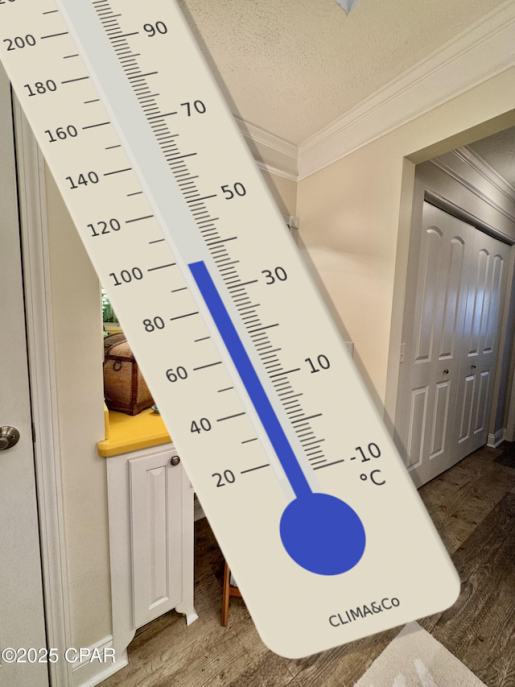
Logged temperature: 37 °C
